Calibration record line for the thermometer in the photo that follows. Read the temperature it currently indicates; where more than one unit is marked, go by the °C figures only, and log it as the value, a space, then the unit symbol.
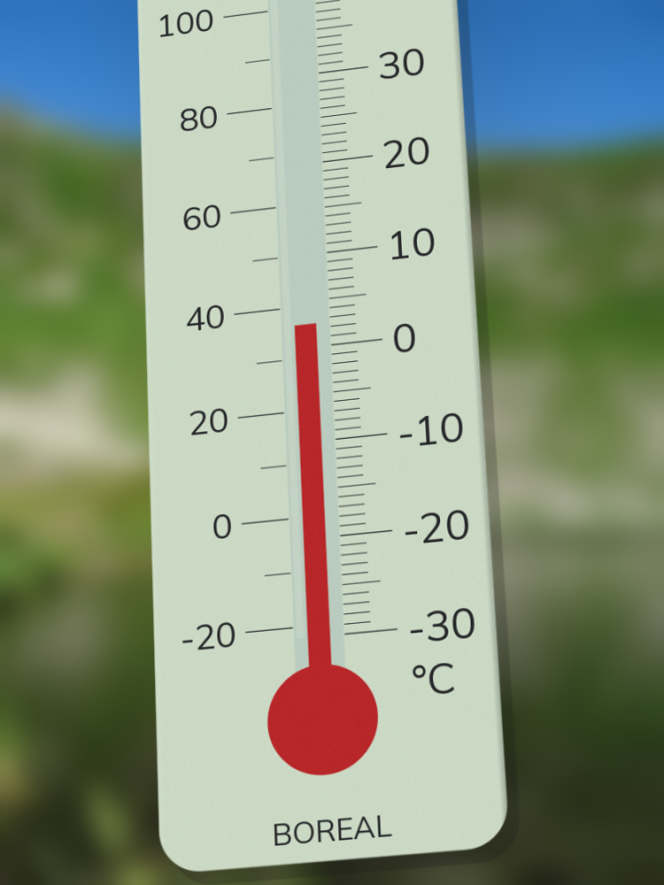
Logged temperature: 2.5 °C
